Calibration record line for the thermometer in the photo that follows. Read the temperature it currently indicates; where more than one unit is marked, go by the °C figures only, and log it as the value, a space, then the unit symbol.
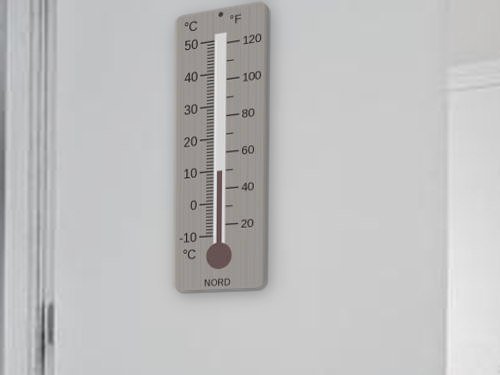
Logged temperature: 10 °C
